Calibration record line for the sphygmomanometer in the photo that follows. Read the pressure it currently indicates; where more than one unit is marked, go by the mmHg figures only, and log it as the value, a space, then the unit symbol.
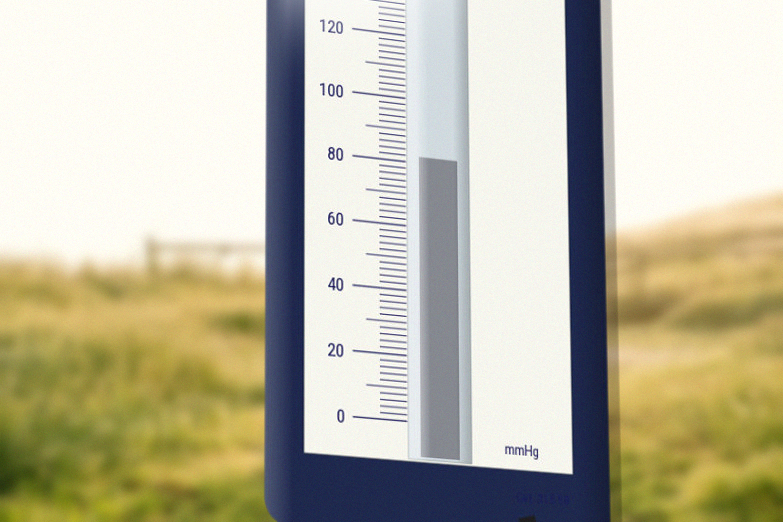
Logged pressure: 82 mmHg
